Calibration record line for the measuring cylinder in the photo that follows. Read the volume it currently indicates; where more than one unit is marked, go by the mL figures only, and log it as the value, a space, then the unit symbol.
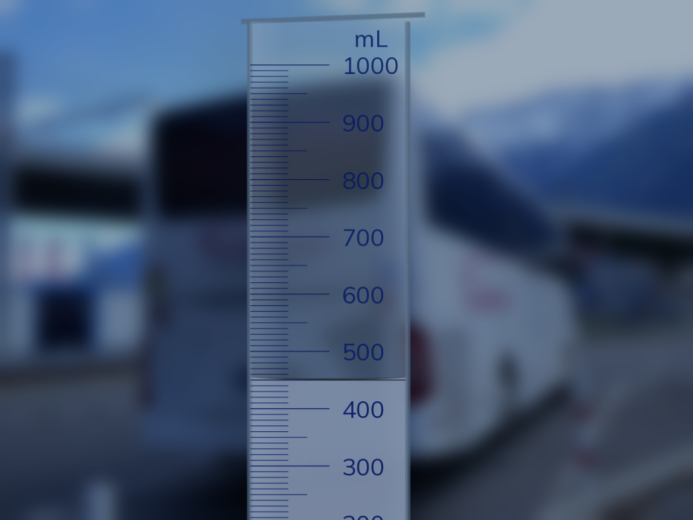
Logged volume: 450 mL
